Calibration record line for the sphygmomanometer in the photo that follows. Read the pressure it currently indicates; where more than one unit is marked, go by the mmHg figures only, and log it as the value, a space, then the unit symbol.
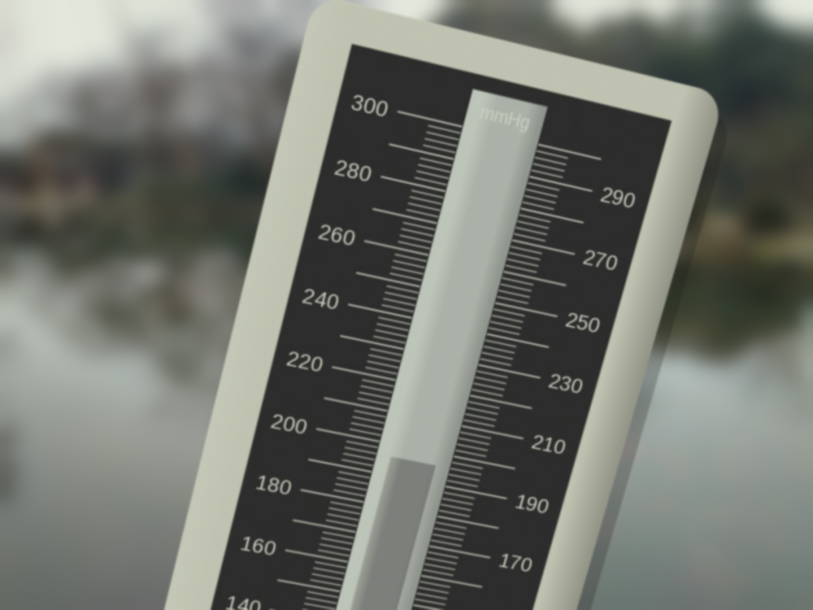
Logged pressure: 196 mmHg
